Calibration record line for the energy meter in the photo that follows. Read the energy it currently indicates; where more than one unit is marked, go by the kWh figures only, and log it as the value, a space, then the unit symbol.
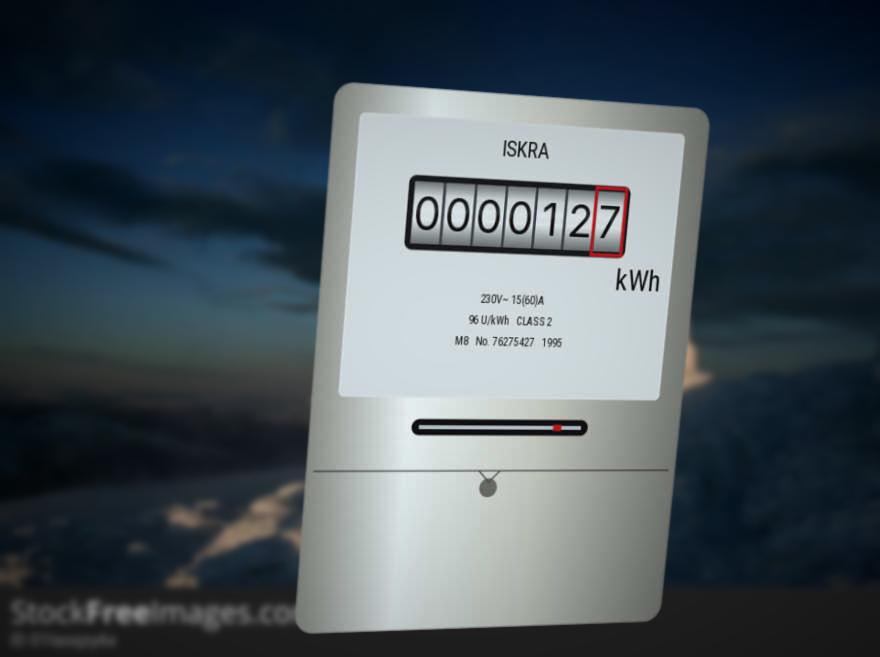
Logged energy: 12.7 kWh
